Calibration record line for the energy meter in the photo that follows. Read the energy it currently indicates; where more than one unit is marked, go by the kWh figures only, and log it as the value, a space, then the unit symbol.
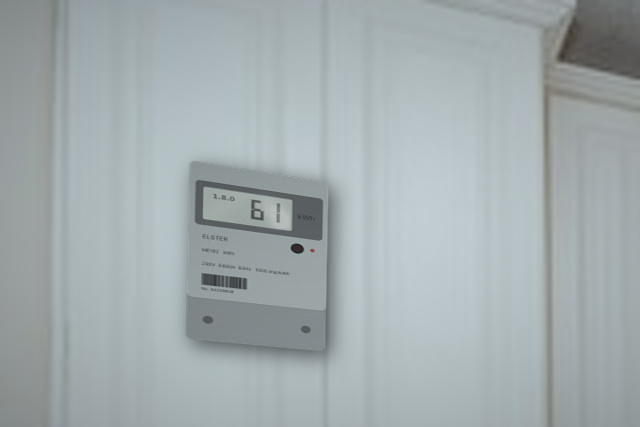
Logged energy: 61 kWh
